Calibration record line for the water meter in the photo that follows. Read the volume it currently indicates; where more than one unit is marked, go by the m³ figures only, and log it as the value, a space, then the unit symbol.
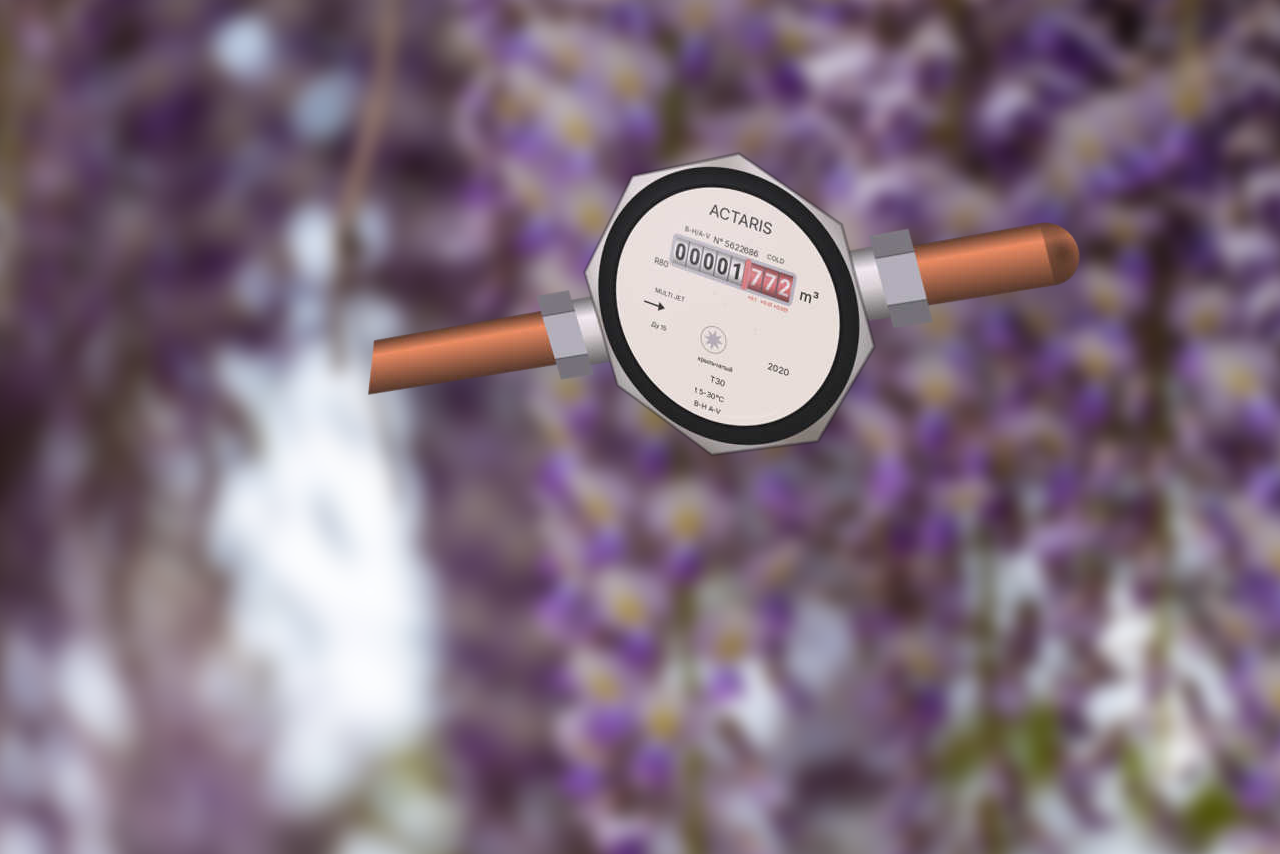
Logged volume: 1.772 m³
